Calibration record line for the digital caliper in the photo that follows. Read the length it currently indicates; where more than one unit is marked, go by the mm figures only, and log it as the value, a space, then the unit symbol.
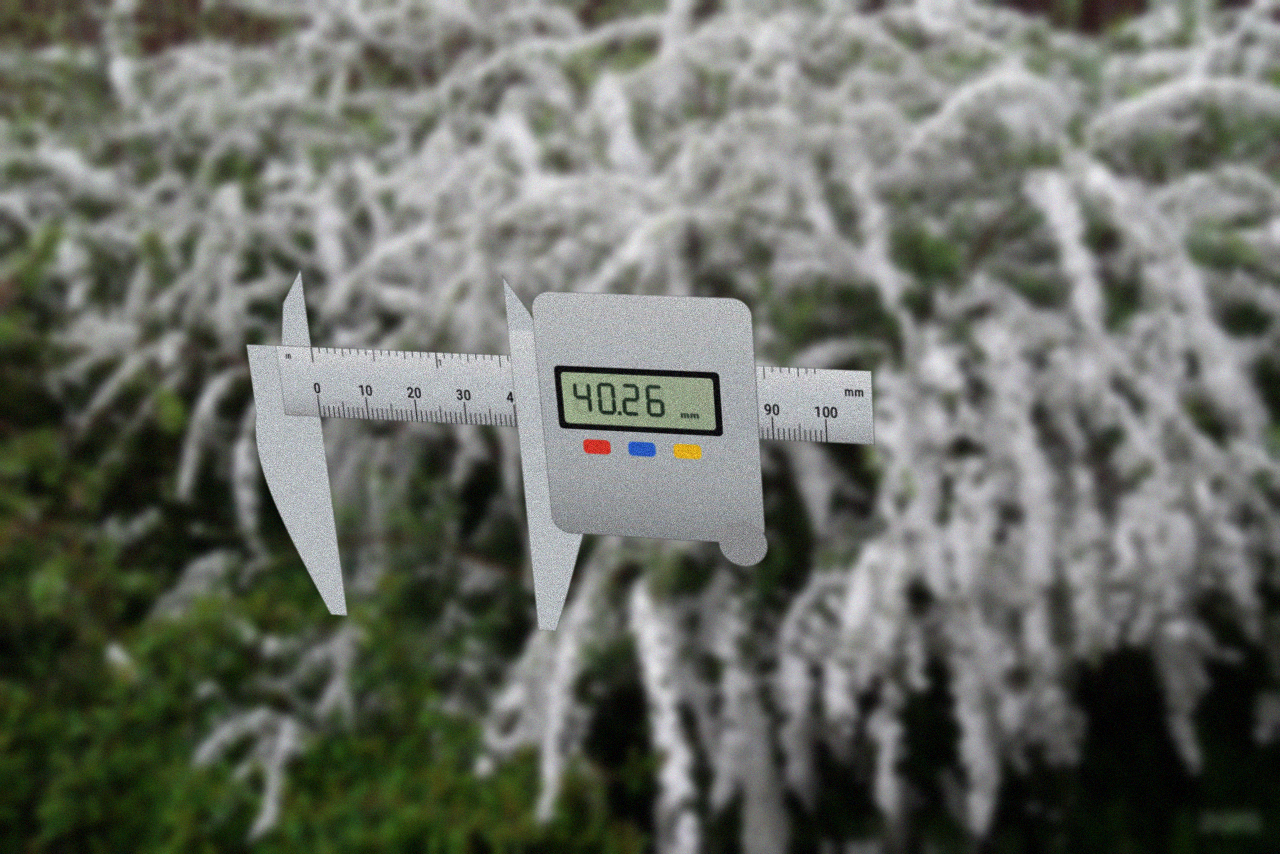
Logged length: 40.26 mm
